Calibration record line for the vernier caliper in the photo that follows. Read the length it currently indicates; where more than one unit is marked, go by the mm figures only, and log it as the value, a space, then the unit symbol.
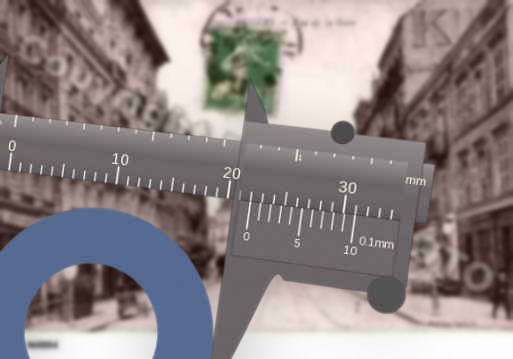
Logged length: 22.0 mm
